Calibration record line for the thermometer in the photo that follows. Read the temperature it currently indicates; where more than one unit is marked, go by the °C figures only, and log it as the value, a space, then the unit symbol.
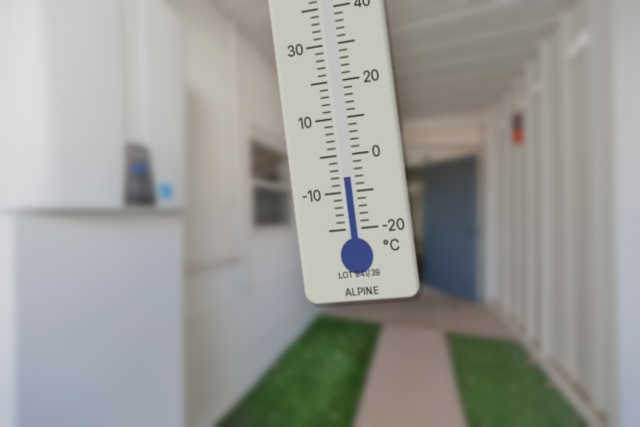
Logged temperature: -6 °C
